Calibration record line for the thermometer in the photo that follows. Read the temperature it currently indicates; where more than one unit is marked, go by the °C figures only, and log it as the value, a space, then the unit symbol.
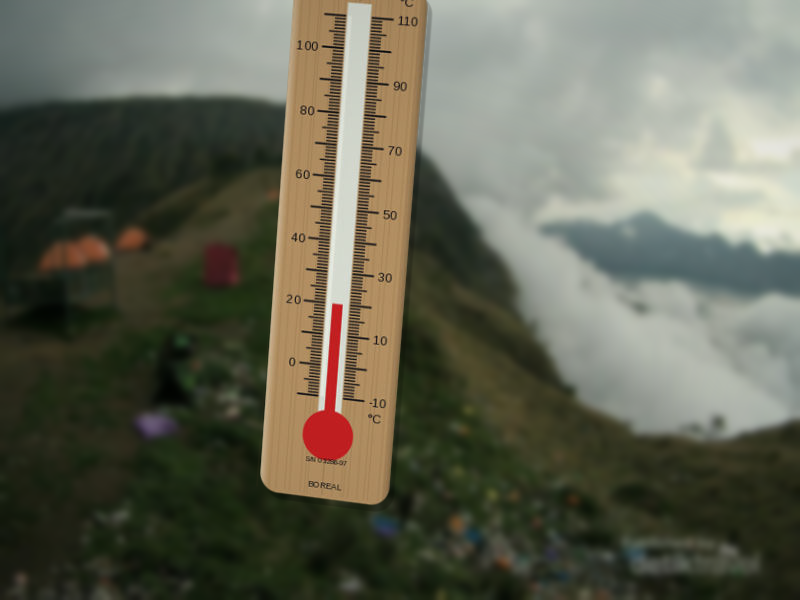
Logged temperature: 20 °C
